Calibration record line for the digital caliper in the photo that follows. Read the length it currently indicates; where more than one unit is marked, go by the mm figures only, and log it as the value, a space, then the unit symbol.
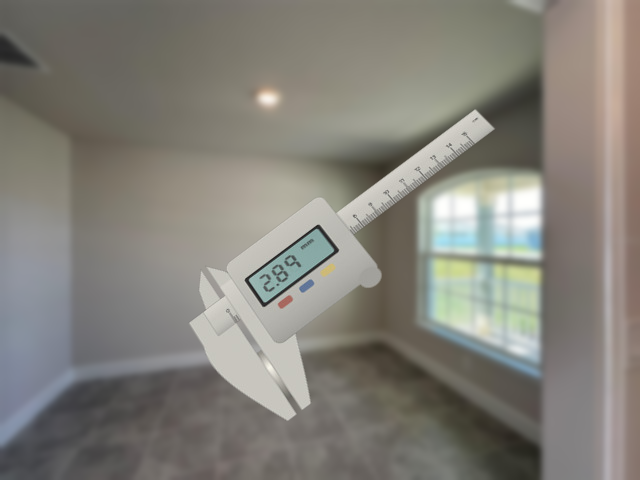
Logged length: 2.89 mm
